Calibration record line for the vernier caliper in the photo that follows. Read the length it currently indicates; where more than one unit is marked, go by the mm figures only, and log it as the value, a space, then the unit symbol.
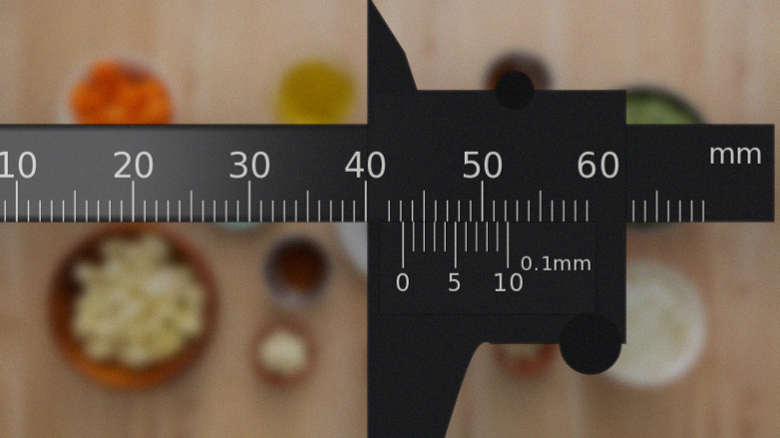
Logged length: 43.2 mm
